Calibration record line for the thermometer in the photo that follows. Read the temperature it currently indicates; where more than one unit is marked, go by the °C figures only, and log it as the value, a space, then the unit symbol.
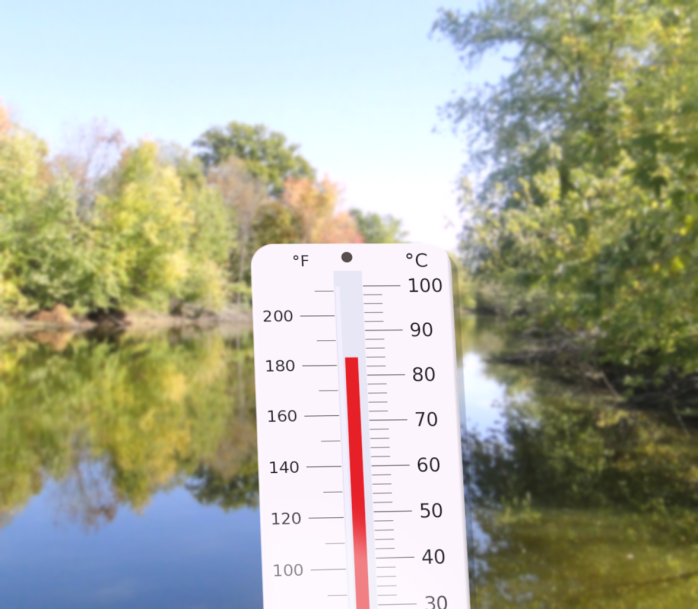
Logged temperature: 84 °C
